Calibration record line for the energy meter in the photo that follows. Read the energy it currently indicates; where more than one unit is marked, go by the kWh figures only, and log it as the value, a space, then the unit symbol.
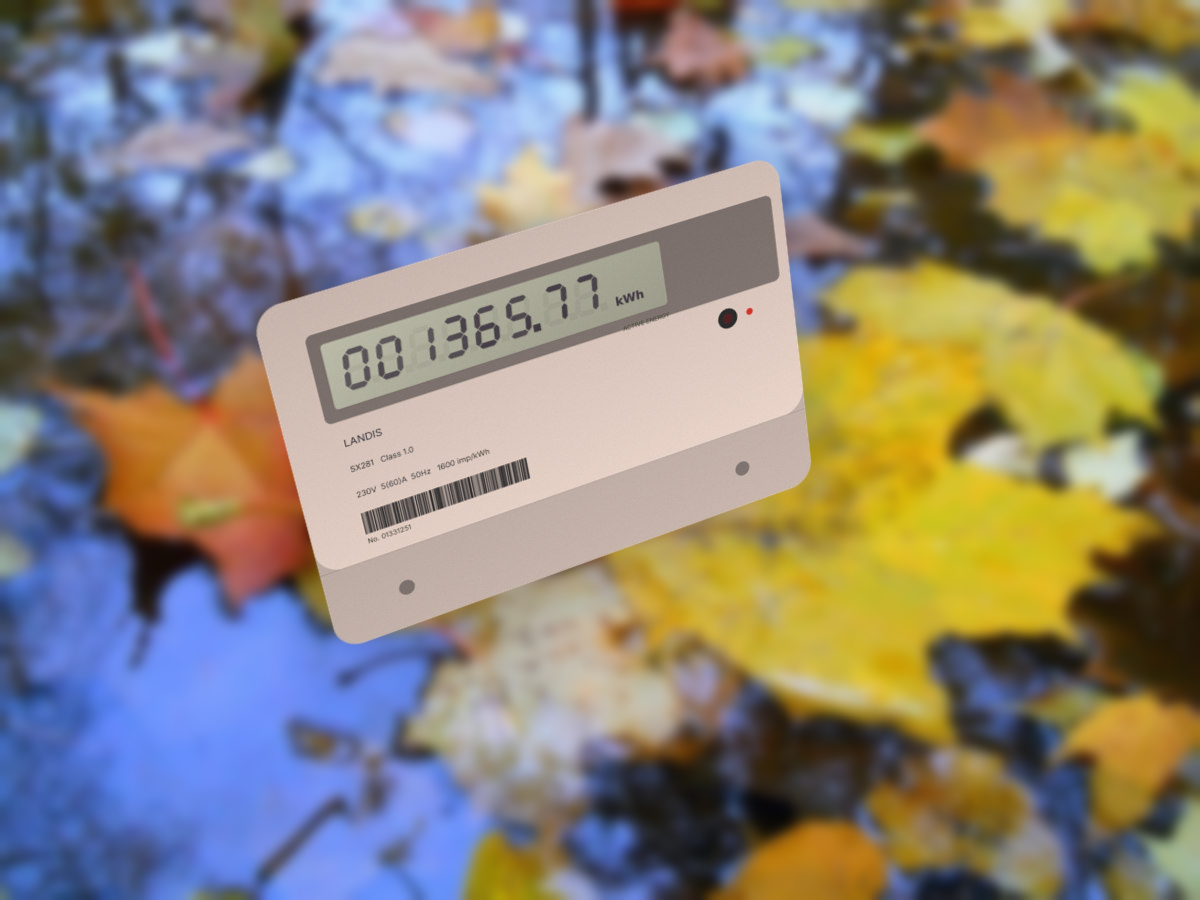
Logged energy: 1365.77 kWh
